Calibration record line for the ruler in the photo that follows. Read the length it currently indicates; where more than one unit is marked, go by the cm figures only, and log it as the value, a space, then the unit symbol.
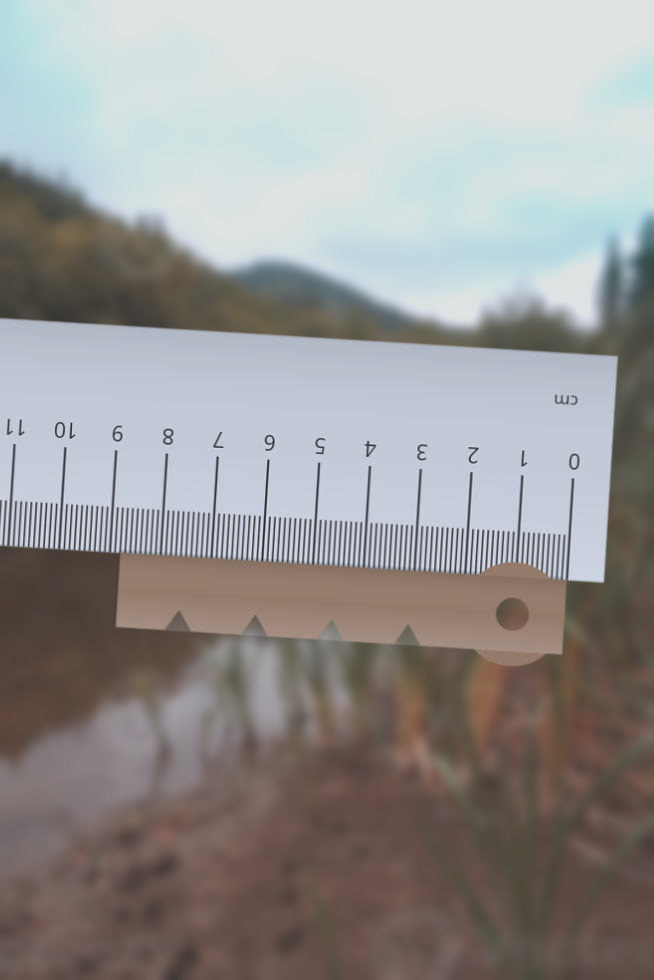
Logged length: 8.8 cm
